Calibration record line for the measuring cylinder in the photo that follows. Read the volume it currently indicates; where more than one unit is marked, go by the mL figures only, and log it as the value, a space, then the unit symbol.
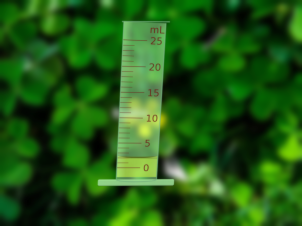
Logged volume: 2 mL
